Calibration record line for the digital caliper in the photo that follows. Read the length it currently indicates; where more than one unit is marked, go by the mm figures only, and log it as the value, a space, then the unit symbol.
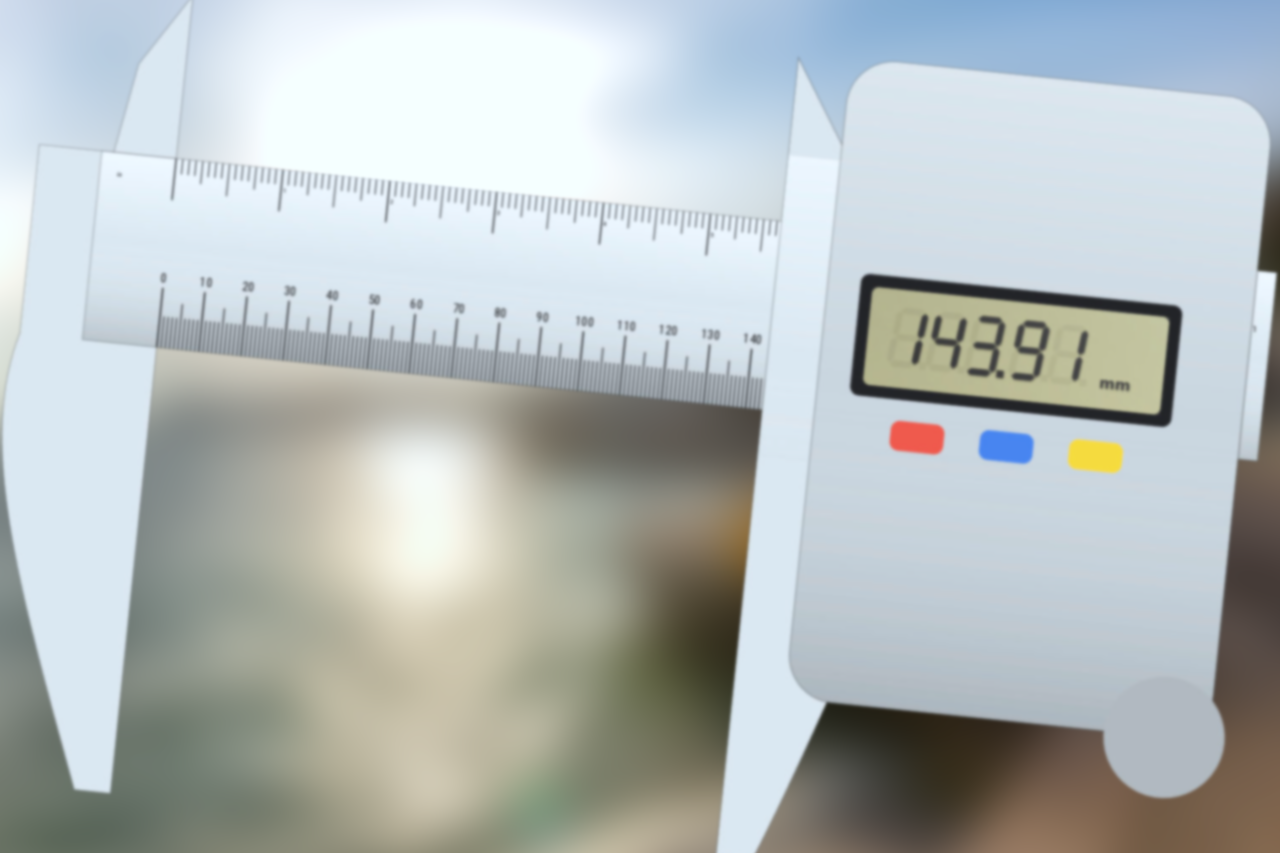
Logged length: 143.91 mm
